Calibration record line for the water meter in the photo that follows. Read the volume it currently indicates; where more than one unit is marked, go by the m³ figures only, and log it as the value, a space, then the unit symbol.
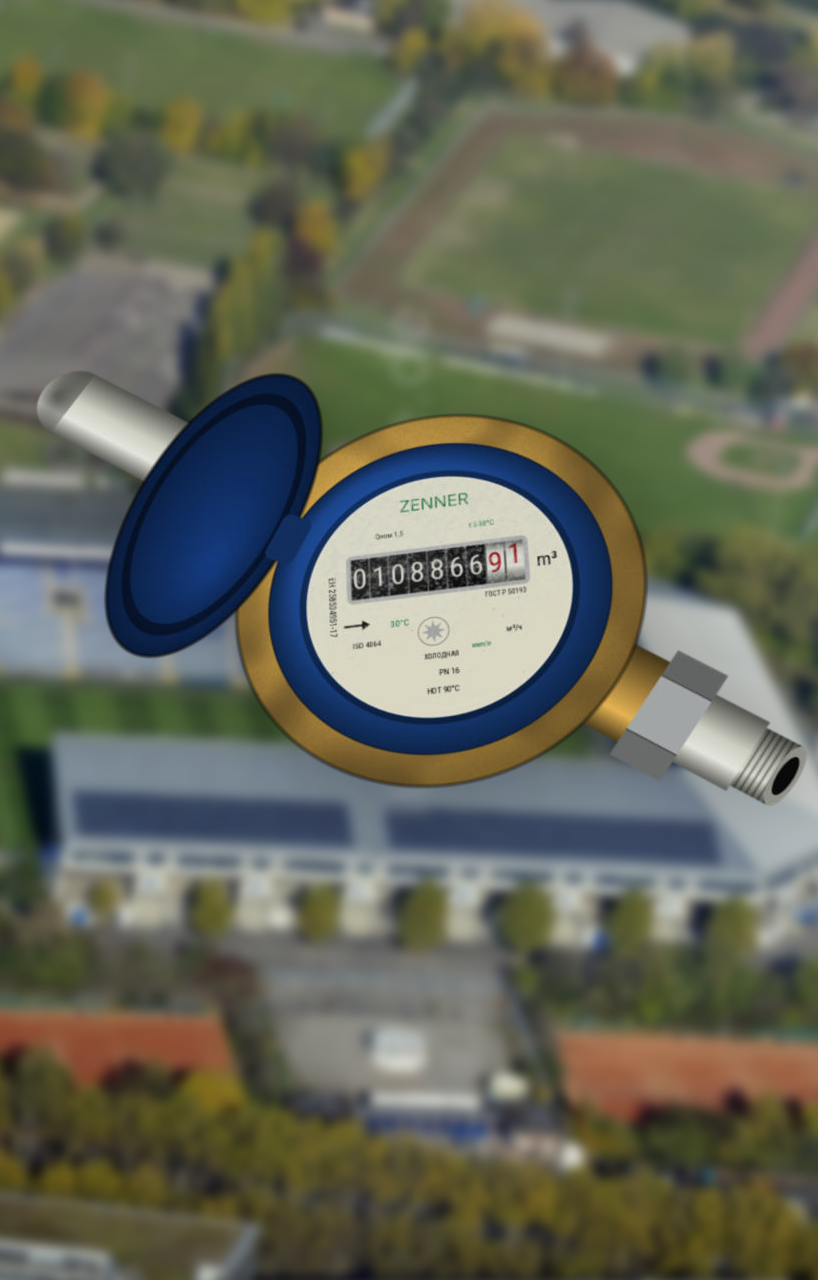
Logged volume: 108866.91 m³
